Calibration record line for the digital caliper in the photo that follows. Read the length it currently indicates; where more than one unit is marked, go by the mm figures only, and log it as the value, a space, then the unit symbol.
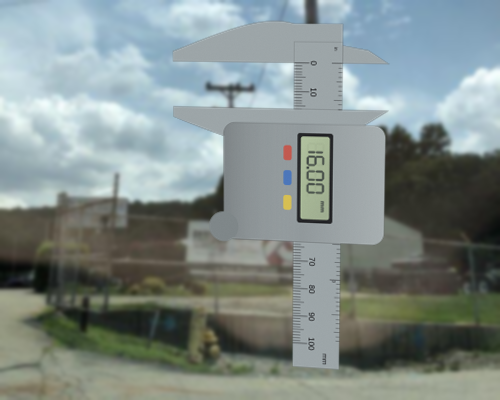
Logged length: 16.00 mm
